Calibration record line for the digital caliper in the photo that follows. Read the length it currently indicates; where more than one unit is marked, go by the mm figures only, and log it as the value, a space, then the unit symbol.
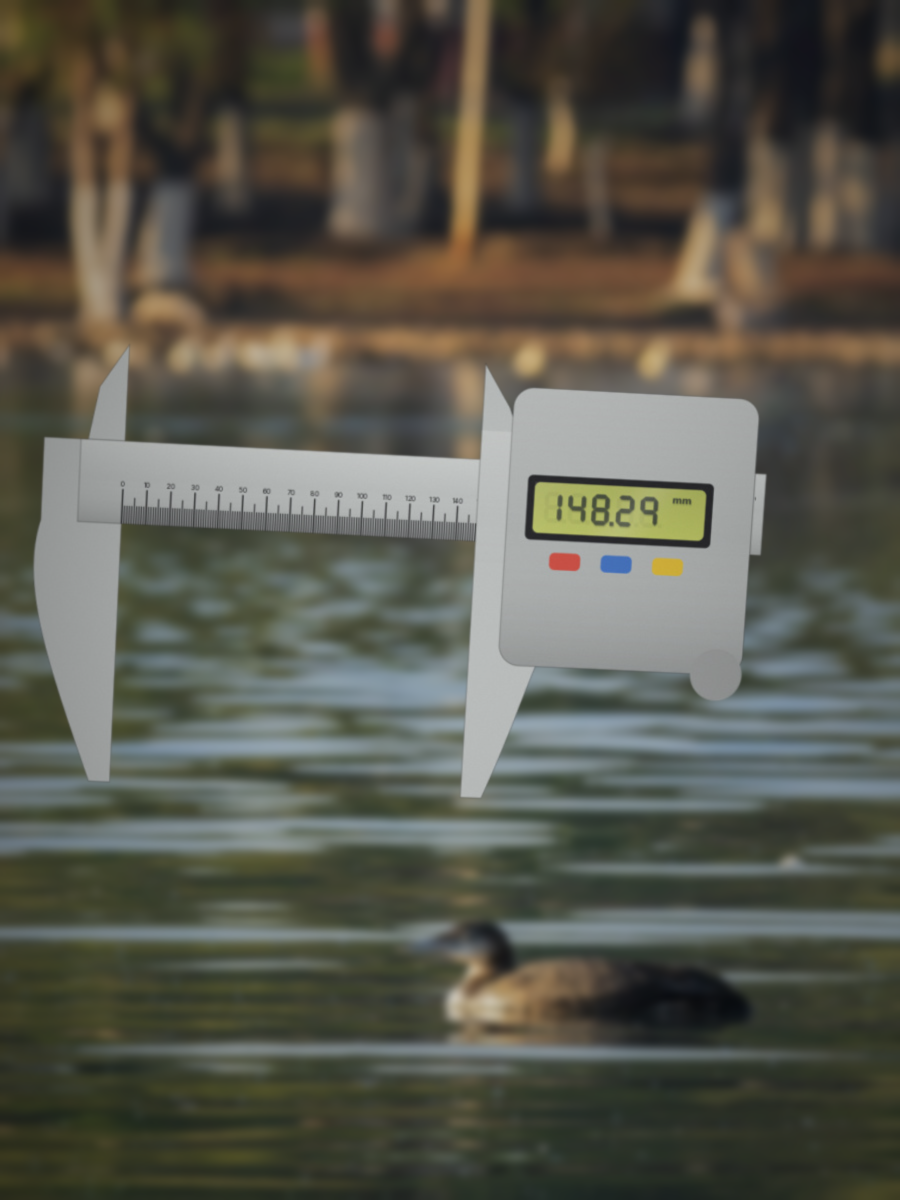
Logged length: 148.29 mm
